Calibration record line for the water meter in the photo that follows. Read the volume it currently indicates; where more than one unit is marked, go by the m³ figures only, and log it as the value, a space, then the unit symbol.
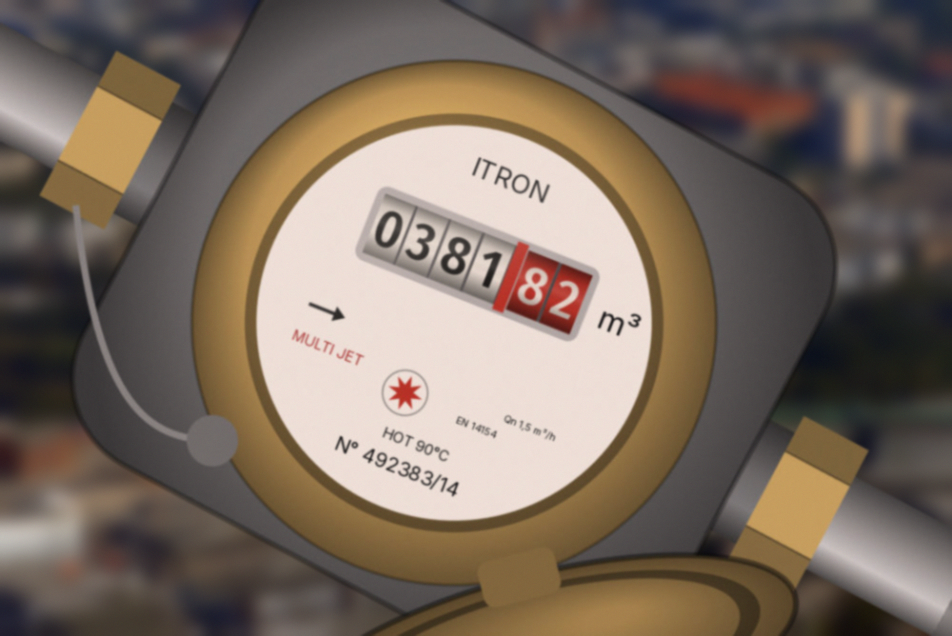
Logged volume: 381.82 m³
